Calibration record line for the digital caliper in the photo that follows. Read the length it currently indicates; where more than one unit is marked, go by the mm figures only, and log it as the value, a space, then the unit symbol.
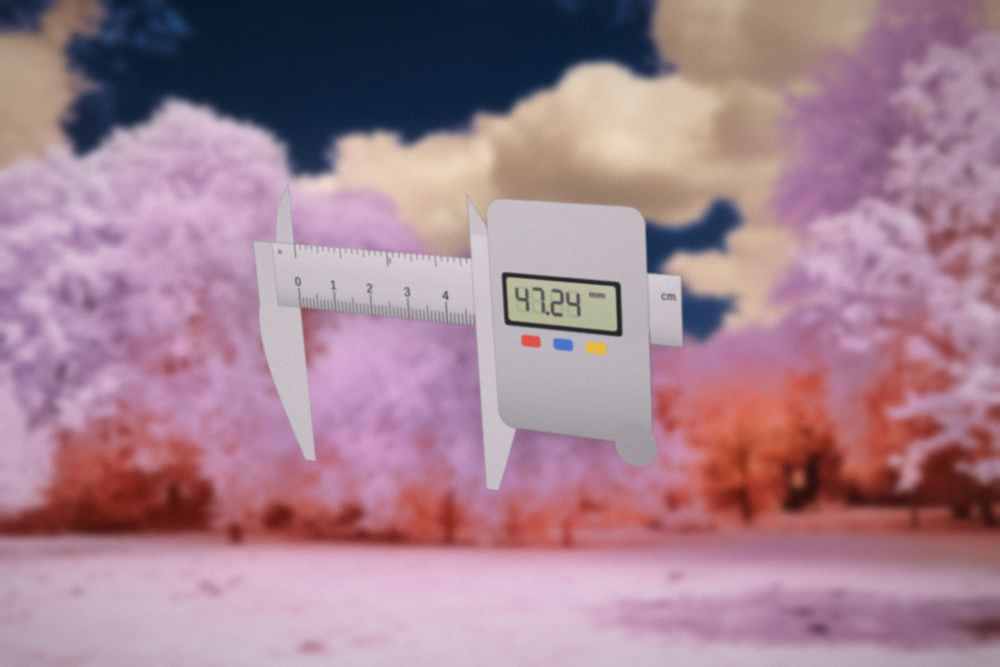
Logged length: 47.24 mm
